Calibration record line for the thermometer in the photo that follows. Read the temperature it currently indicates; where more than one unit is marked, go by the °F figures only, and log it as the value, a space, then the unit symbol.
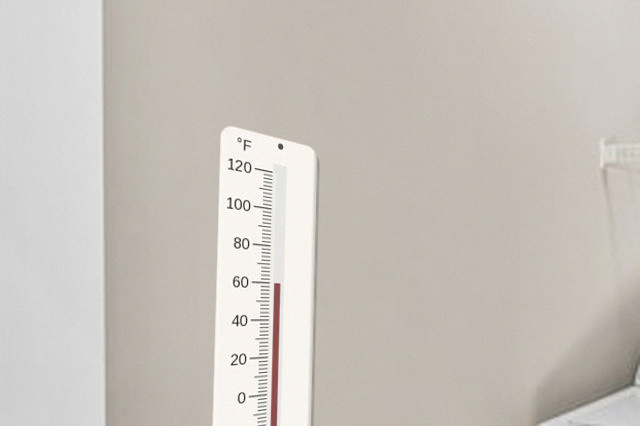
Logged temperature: 60 °F
